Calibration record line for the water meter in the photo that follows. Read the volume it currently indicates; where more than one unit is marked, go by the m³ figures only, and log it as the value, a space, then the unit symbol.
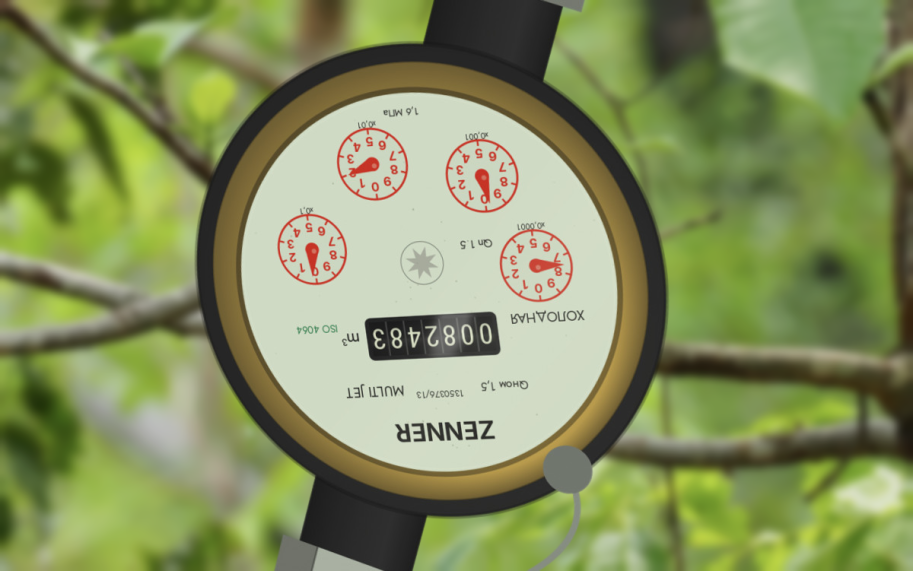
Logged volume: 82483.0197 m³
